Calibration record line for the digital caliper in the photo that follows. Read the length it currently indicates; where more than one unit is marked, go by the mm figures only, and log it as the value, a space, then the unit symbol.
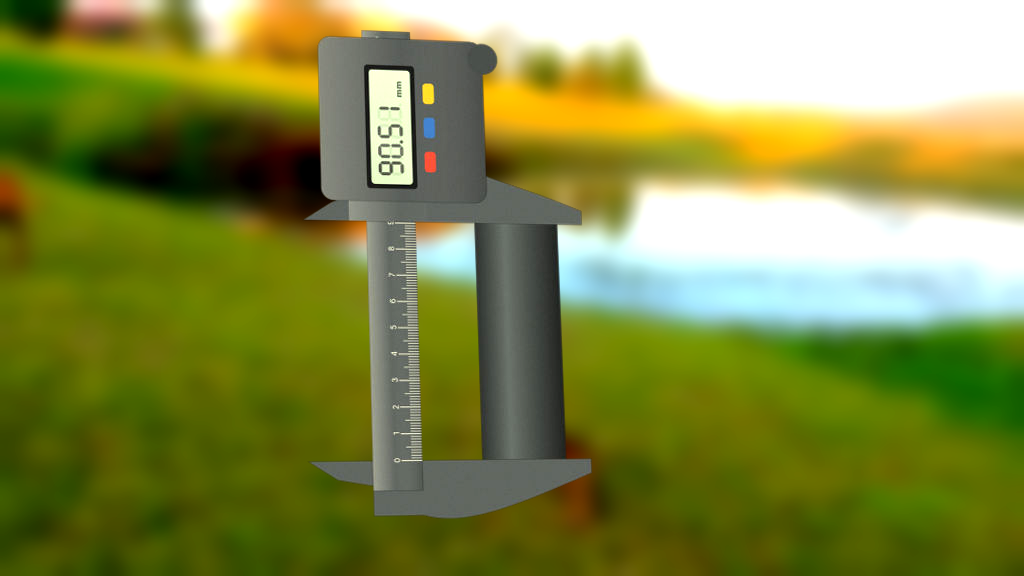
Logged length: 90.51 mm
